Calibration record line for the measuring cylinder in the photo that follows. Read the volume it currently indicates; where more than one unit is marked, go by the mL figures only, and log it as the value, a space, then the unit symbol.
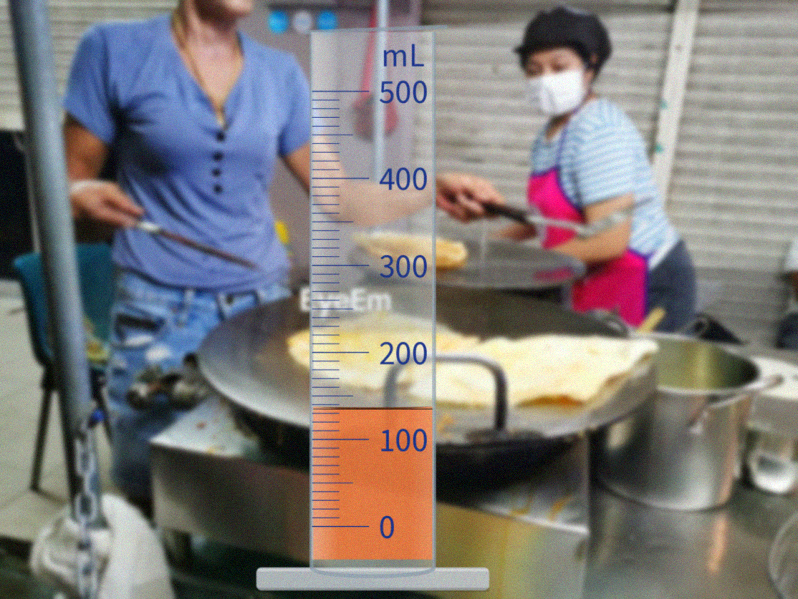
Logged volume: 135 mL
